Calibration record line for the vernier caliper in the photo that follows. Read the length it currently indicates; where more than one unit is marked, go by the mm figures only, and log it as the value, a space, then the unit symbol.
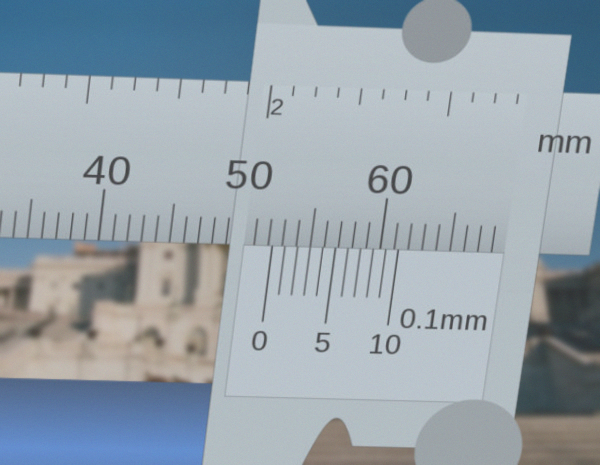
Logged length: 52.3 mm
